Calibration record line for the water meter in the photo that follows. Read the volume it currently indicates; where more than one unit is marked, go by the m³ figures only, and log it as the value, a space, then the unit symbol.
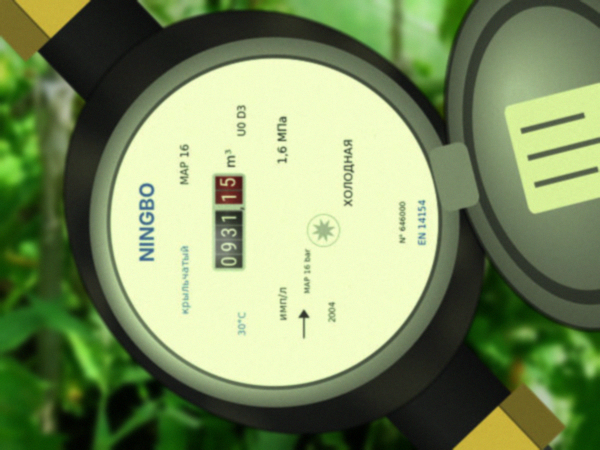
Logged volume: 931.15 m³
